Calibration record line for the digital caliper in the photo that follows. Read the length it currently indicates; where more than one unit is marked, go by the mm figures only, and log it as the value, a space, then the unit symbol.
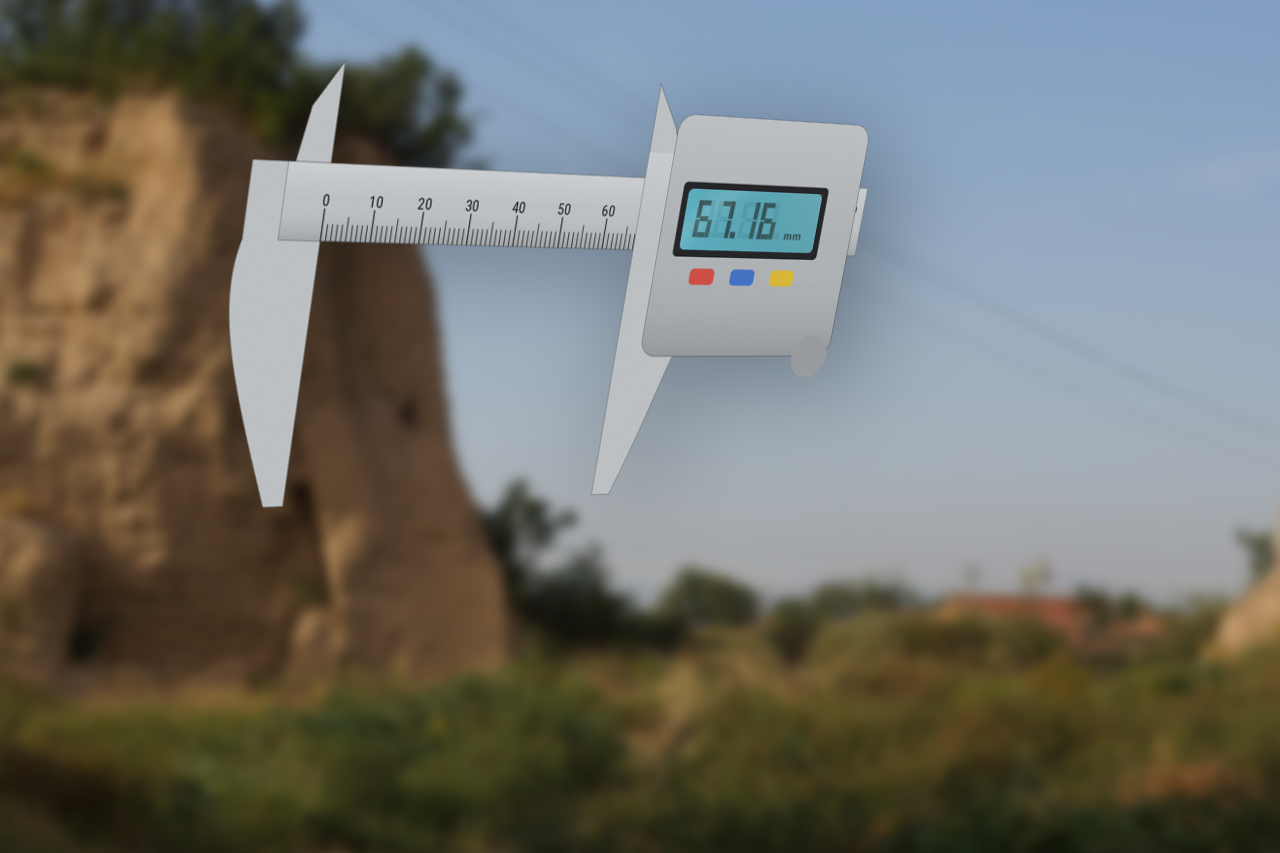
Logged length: 67.16 mm
